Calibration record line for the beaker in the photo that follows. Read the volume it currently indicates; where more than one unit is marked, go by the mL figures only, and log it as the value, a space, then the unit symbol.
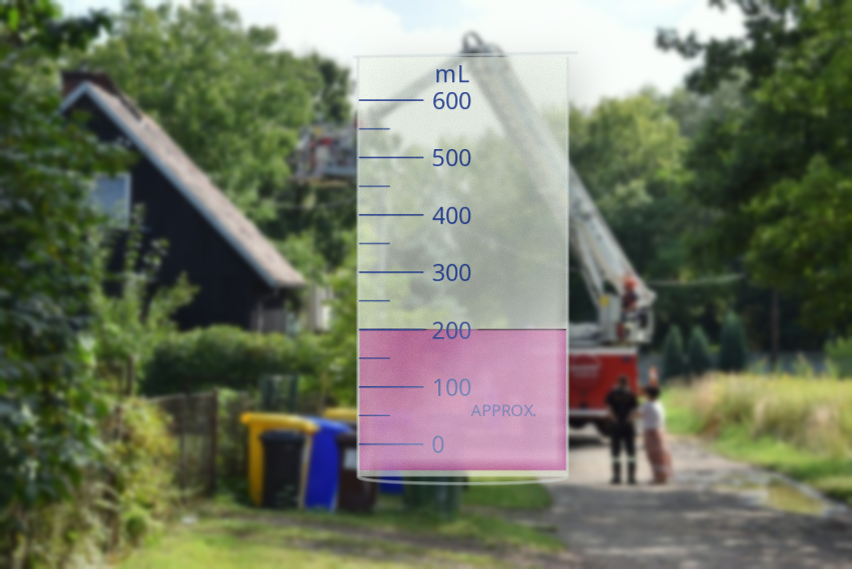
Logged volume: 200 mL
